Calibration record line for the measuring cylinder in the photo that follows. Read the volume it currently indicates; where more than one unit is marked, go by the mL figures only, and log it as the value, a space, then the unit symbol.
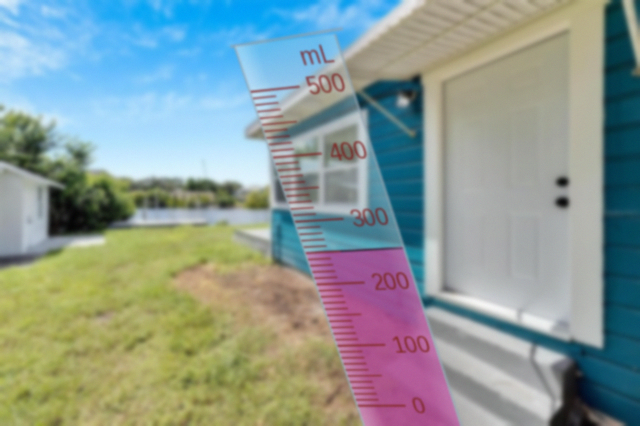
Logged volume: 250 mL
